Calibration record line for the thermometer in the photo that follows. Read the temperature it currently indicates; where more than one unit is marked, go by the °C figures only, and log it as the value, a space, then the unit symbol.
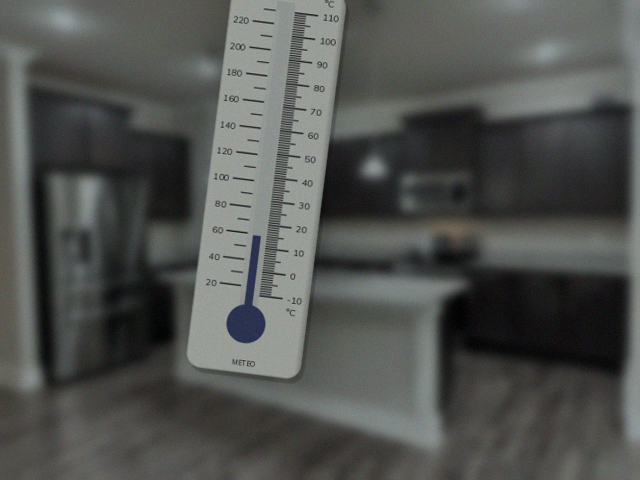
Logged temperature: 15 °C
